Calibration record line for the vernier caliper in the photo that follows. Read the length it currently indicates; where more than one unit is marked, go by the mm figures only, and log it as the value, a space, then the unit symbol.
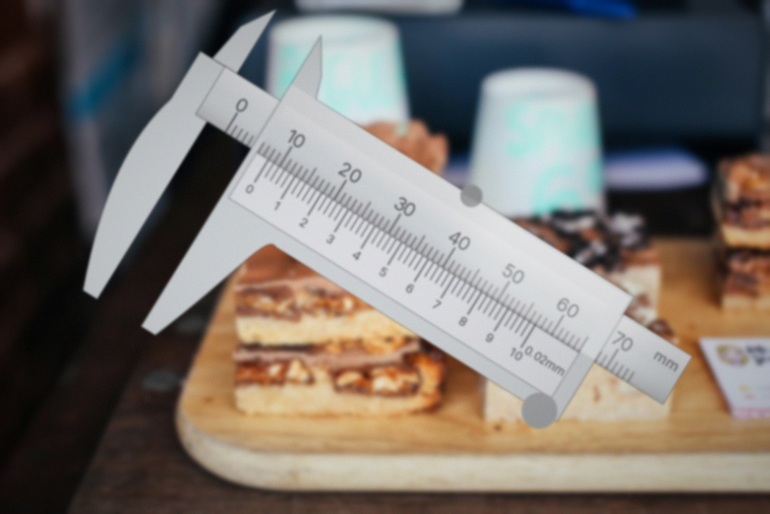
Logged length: 8.0 mm
